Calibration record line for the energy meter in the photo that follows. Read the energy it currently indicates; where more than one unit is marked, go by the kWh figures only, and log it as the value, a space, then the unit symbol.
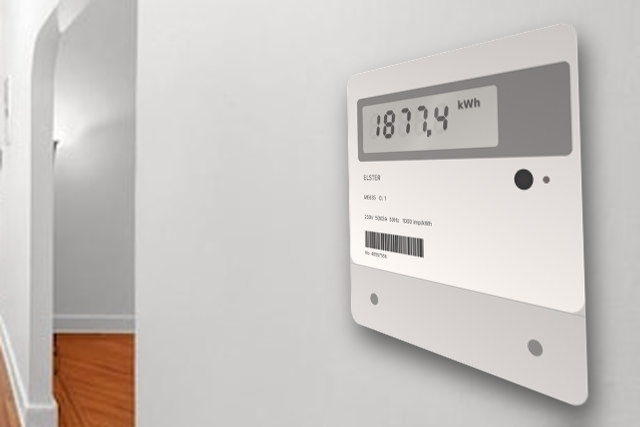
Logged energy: 1877.4 kWh
